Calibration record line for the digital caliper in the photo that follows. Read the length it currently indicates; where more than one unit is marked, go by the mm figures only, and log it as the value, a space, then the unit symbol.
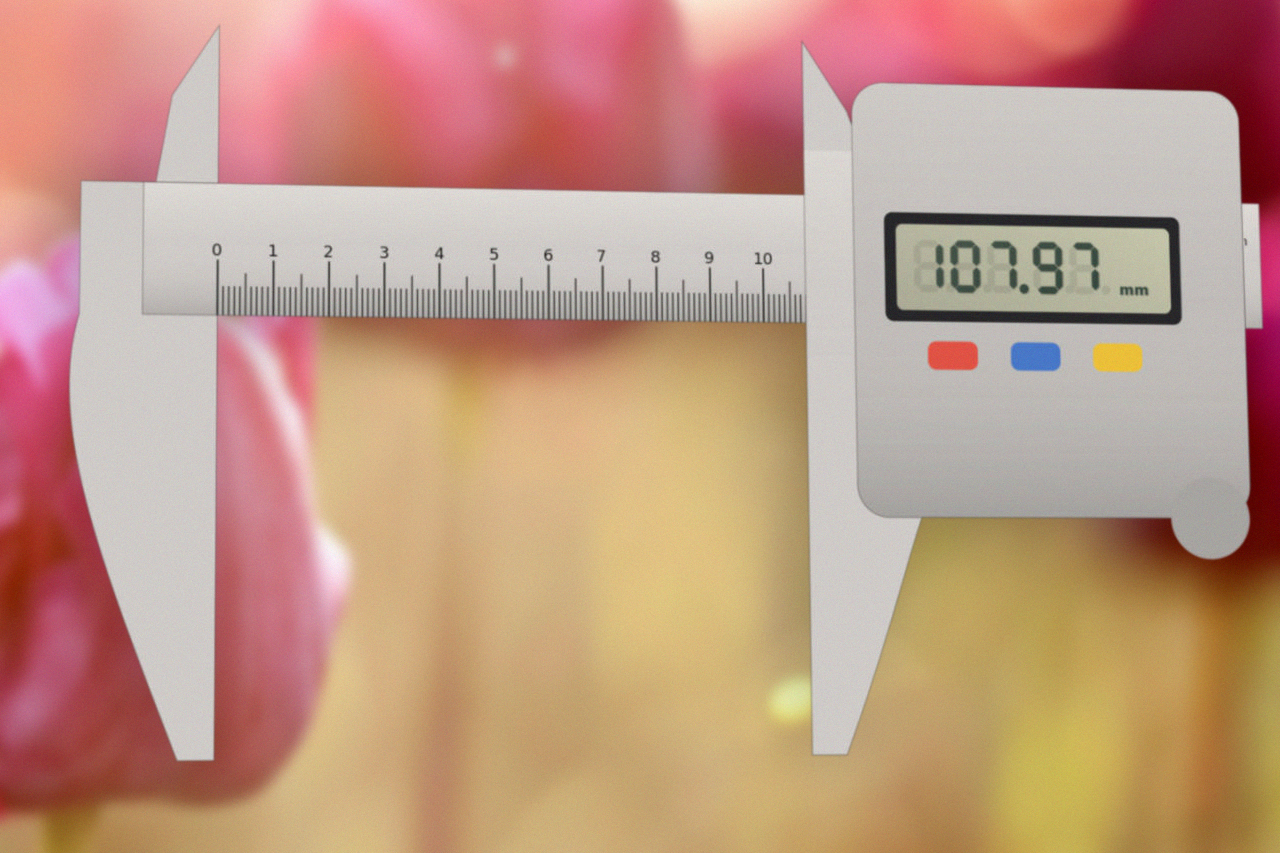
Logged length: 107.97 mm
